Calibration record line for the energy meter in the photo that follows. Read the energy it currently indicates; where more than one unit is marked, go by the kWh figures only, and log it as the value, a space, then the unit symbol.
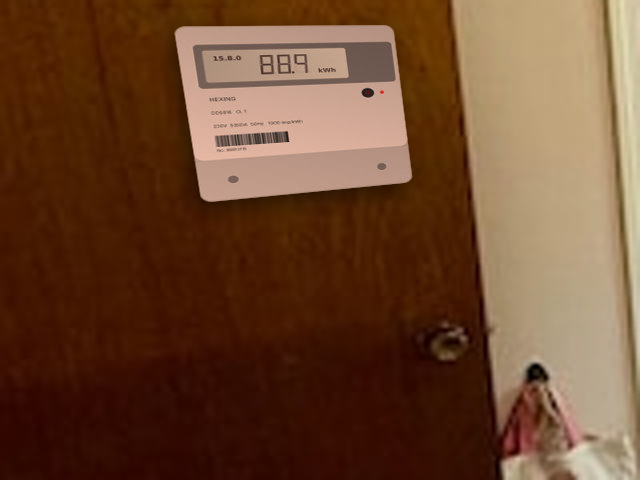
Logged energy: 88.9 kWh
